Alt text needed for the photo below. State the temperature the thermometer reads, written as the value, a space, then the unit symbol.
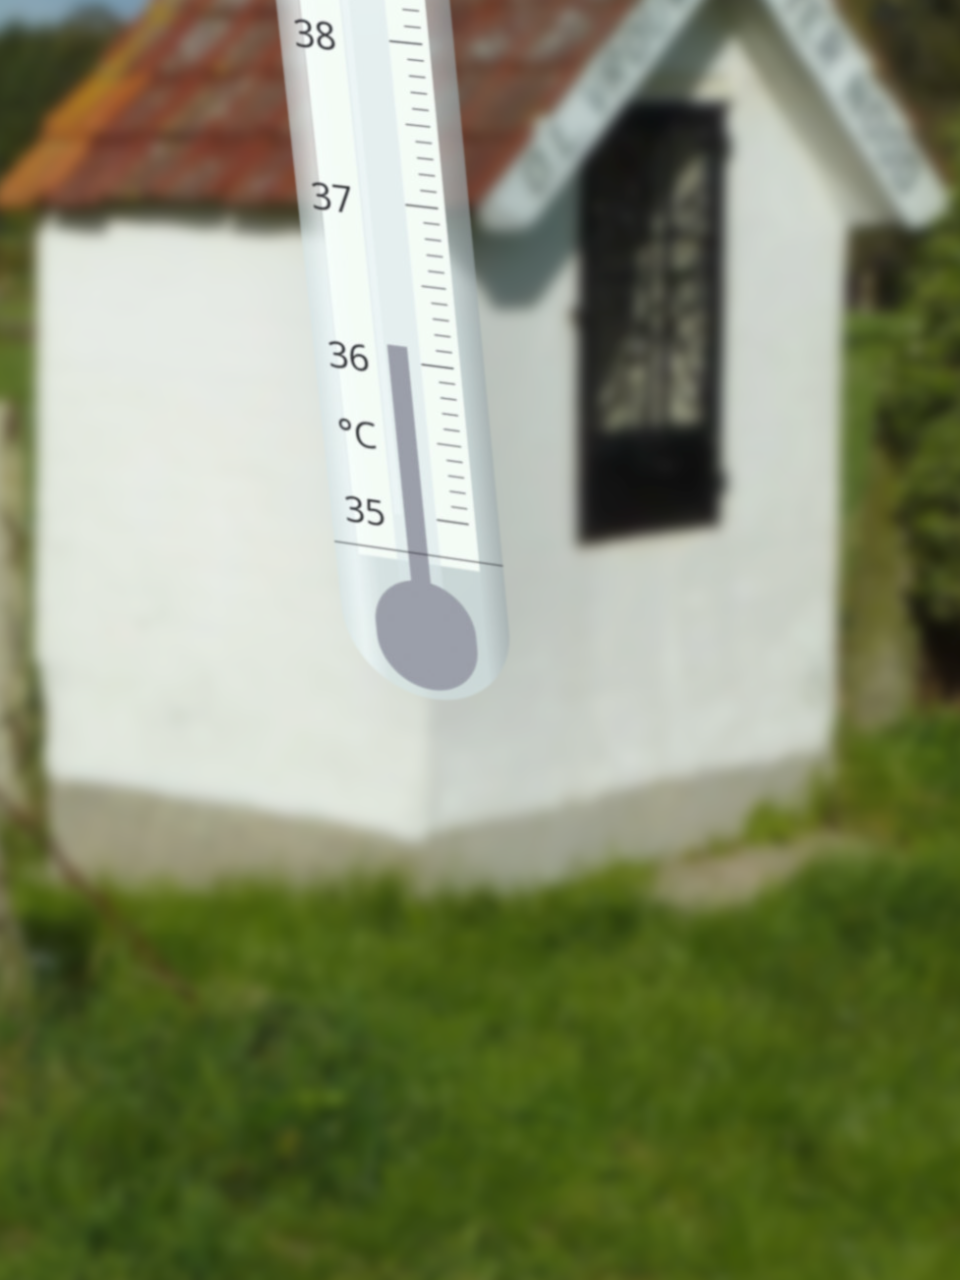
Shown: 36.1 °C
